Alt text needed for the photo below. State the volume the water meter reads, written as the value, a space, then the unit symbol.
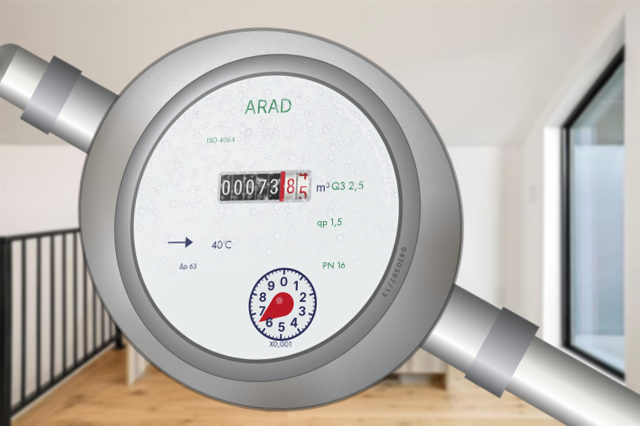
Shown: 73.846 m³
